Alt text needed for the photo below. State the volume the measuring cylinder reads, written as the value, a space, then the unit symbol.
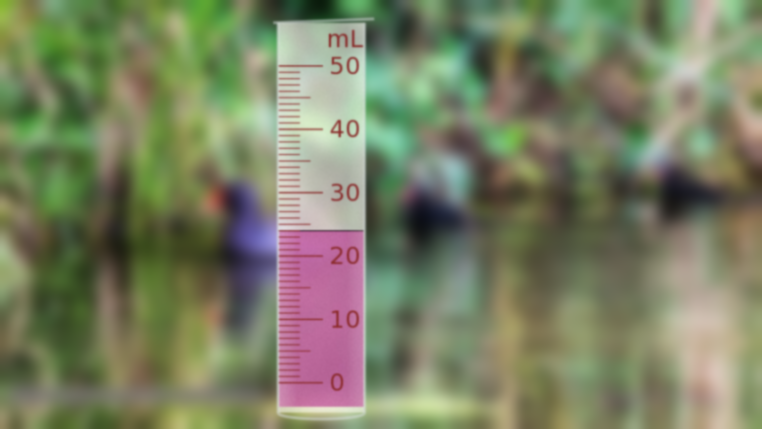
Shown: 24 mL
